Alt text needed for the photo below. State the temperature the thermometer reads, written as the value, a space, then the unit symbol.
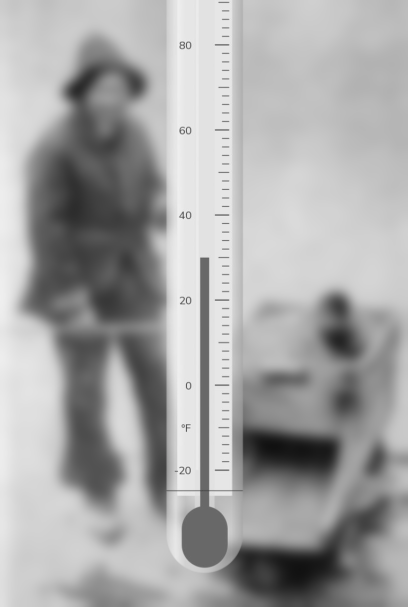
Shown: 30 °F
